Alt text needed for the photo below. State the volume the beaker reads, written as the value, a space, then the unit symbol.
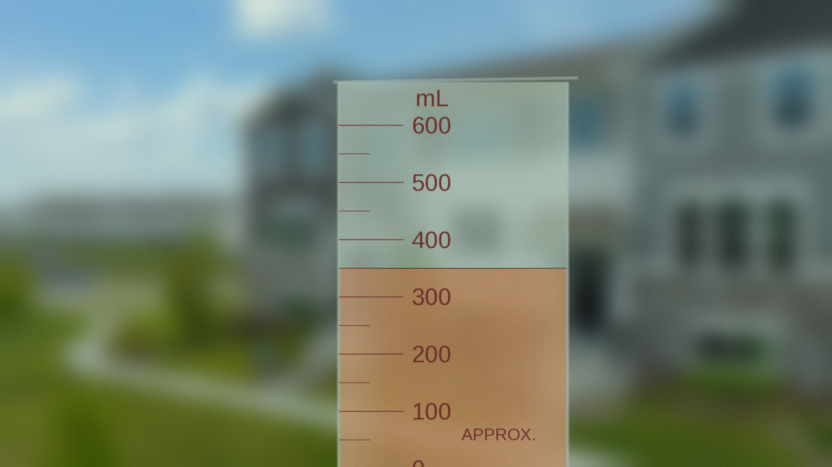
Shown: 350 mL
